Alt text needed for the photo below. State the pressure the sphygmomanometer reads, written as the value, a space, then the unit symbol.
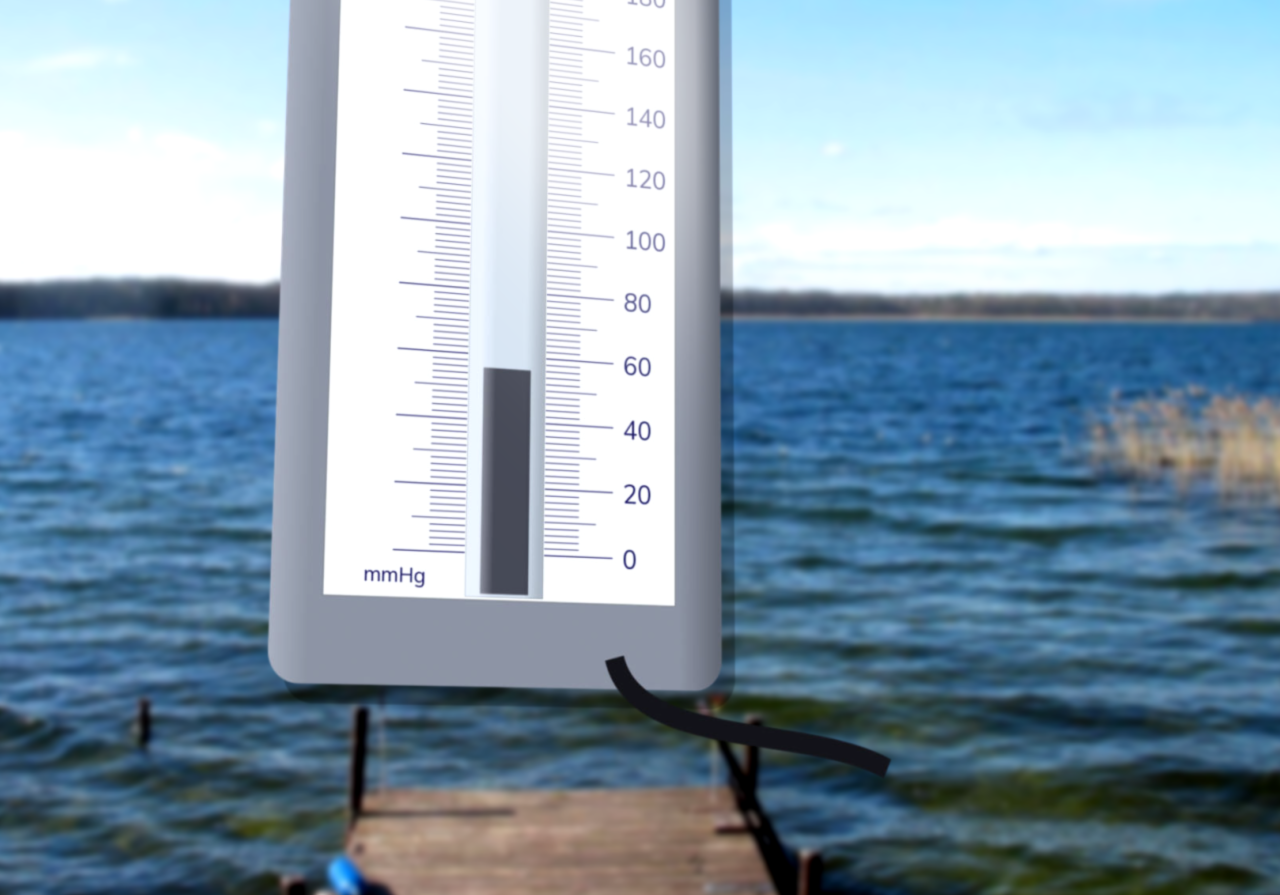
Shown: 56 mmHg
